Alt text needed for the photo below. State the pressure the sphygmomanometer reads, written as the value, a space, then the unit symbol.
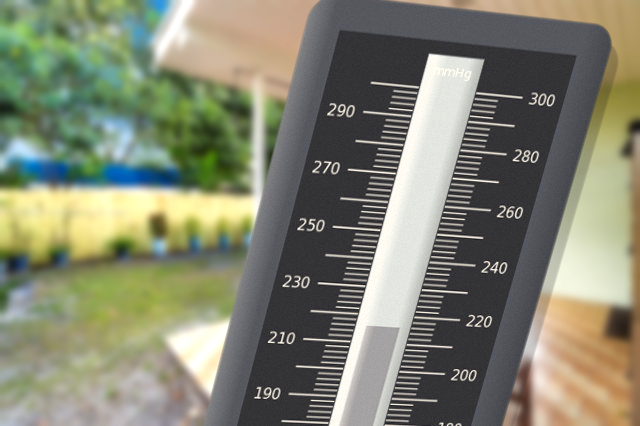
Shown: 216 mmHg
